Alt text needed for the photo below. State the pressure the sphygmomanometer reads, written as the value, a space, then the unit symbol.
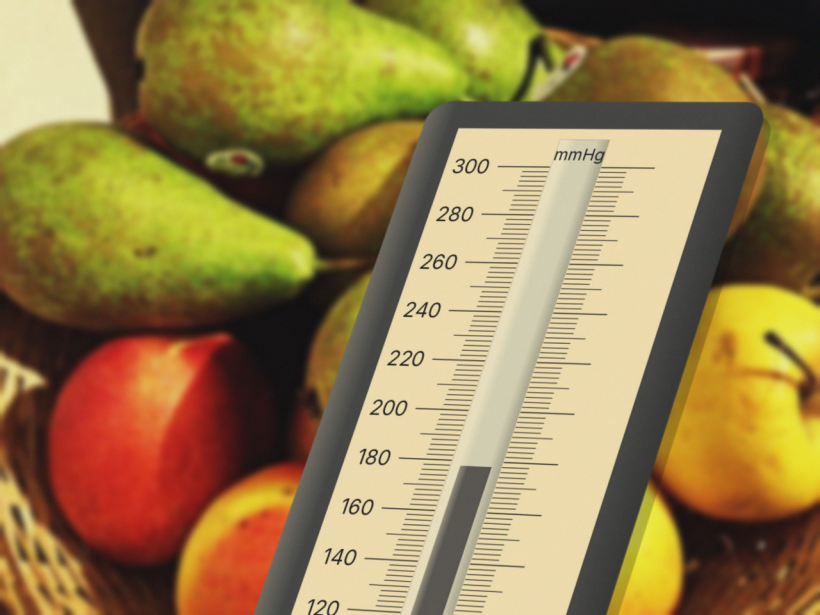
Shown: 178 mmHg
